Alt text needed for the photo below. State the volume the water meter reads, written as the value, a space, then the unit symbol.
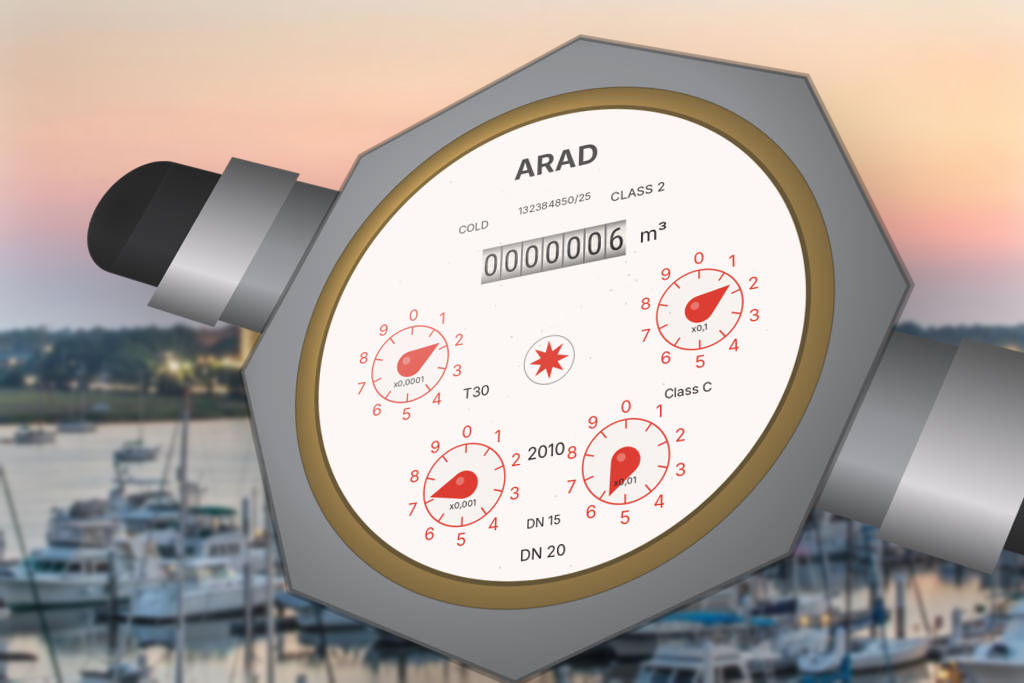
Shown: 6.1571 m³
